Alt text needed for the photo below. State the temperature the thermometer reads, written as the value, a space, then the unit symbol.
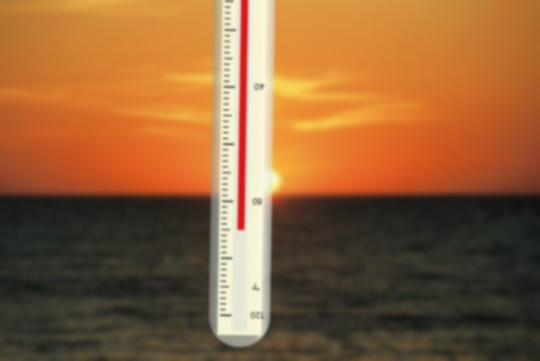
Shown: 90 °F
